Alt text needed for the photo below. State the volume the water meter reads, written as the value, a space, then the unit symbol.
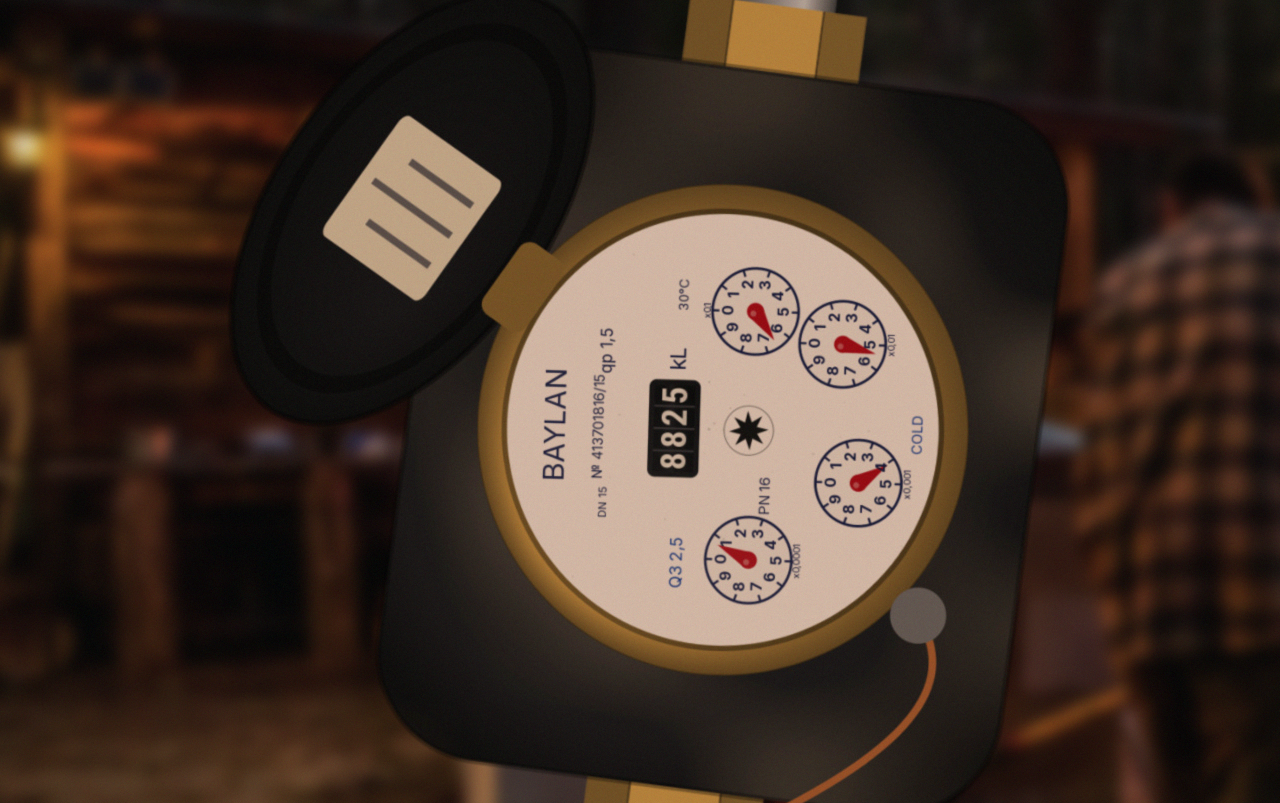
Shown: 8825.6540 kL
